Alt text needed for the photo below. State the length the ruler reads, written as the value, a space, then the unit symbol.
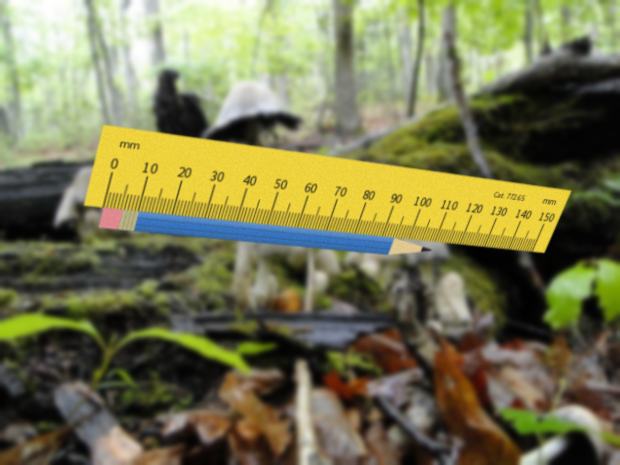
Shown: 110 mm
